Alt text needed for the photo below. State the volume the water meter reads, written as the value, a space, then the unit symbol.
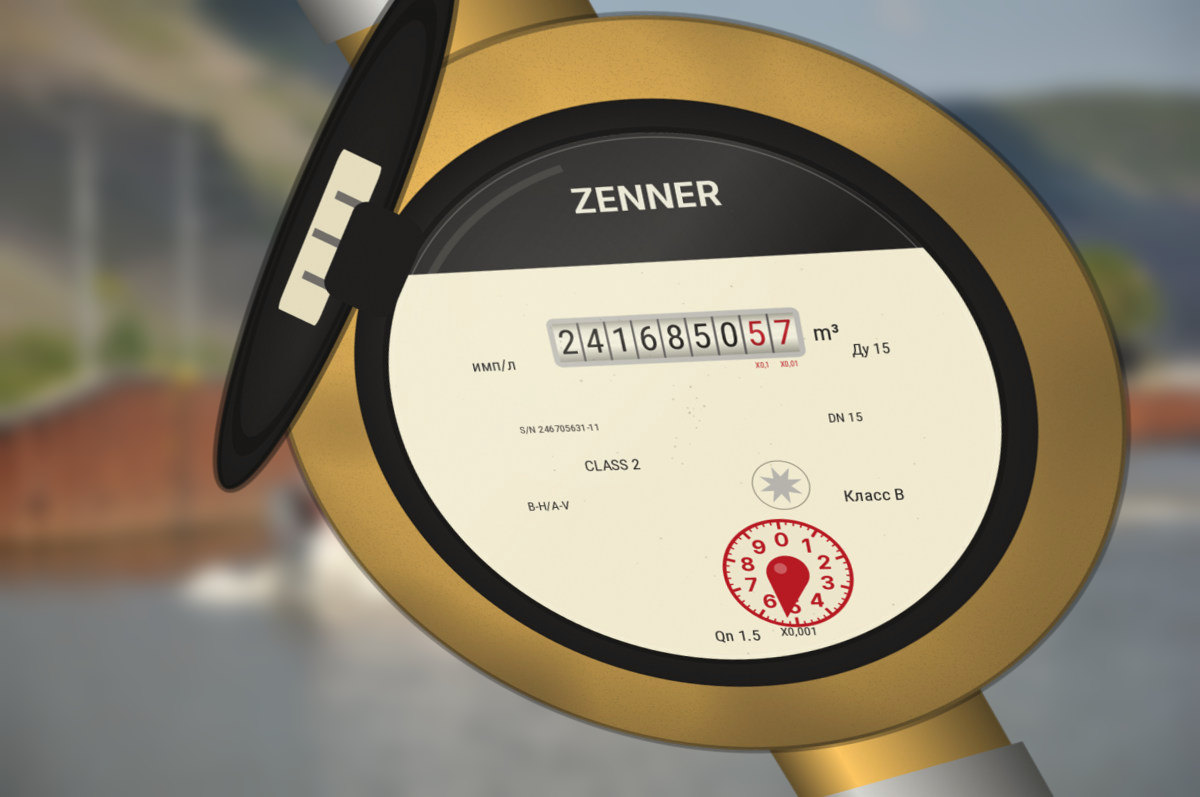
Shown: 2416850.575 m³
